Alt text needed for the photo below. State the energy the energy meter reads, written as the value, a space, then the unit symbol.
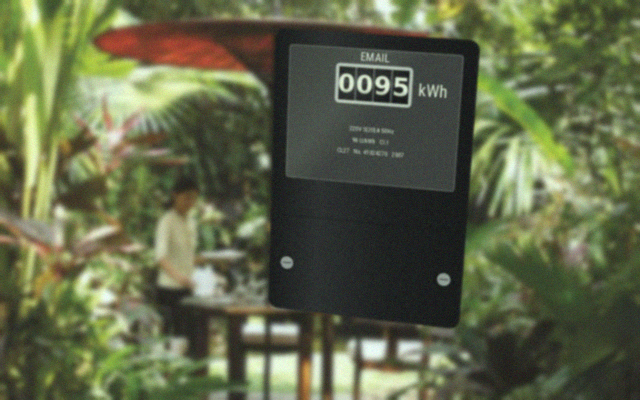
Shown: 95 kWh
